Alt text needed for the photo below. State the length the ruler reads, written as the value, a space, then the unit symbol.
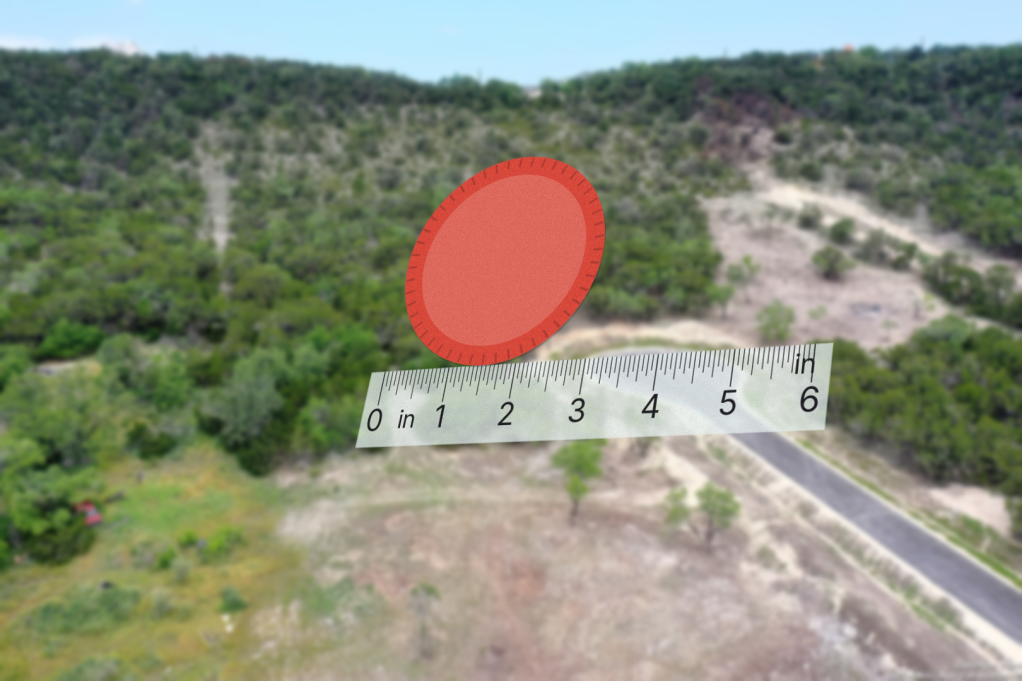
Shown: 3 in
